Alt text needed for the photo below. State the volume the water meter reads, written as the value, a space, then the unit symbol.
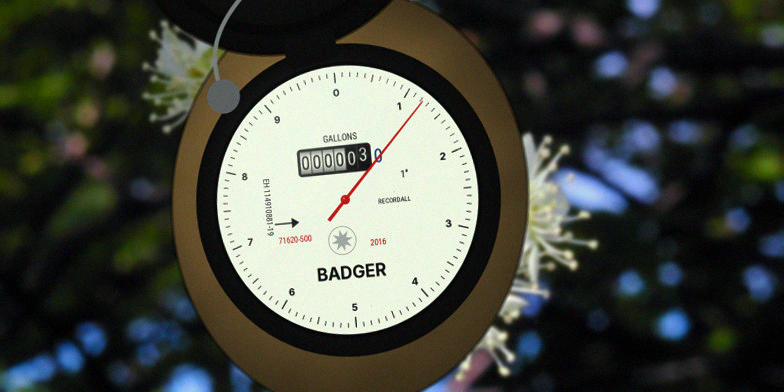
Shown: 31.2 gal
